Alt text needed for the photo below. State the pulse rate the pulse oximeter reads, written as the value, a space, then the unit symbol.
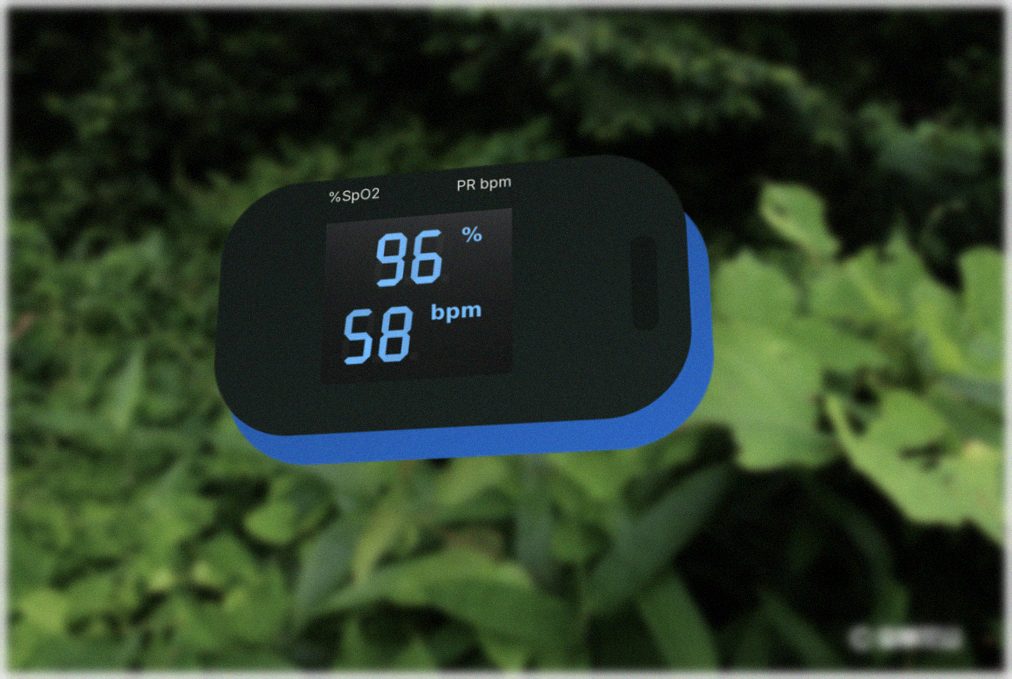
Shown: 58 bpm
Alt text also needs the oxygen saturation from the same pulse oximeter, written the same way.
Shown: 96 %
